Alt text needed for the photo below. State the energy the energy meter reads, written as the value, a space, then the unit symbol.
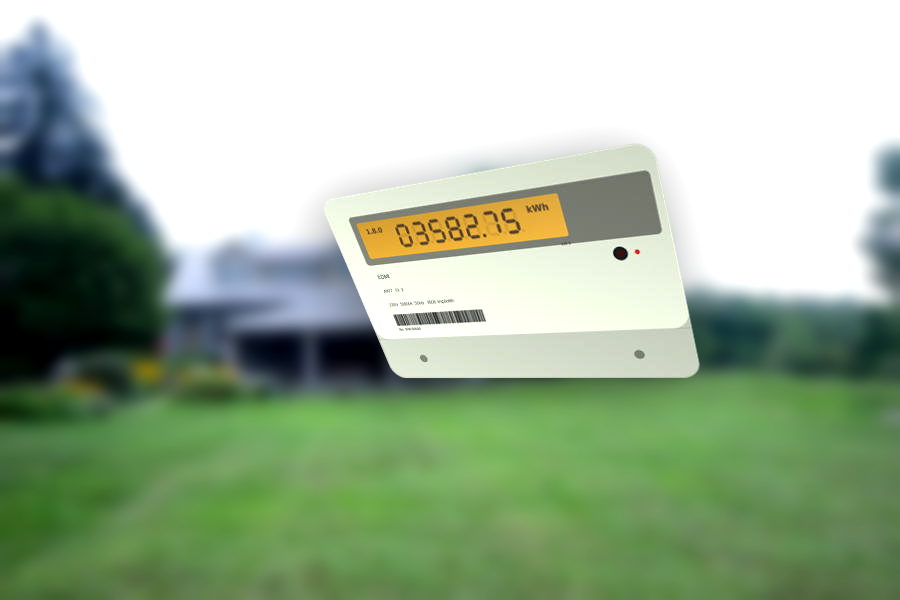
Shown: 3582.75 kWh
